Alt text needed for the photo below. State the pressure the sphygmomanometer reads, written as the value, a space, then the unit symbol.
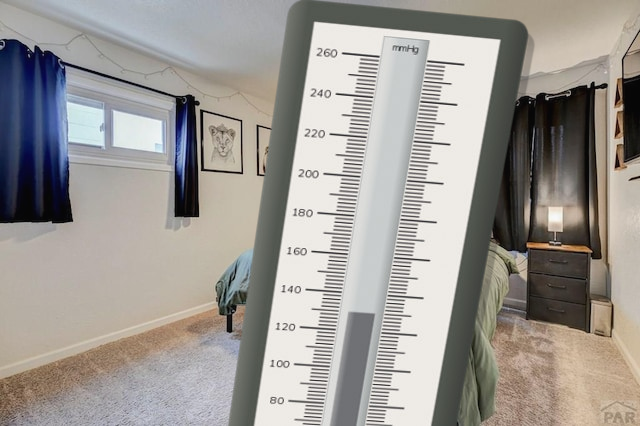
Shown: 130 mmHg
